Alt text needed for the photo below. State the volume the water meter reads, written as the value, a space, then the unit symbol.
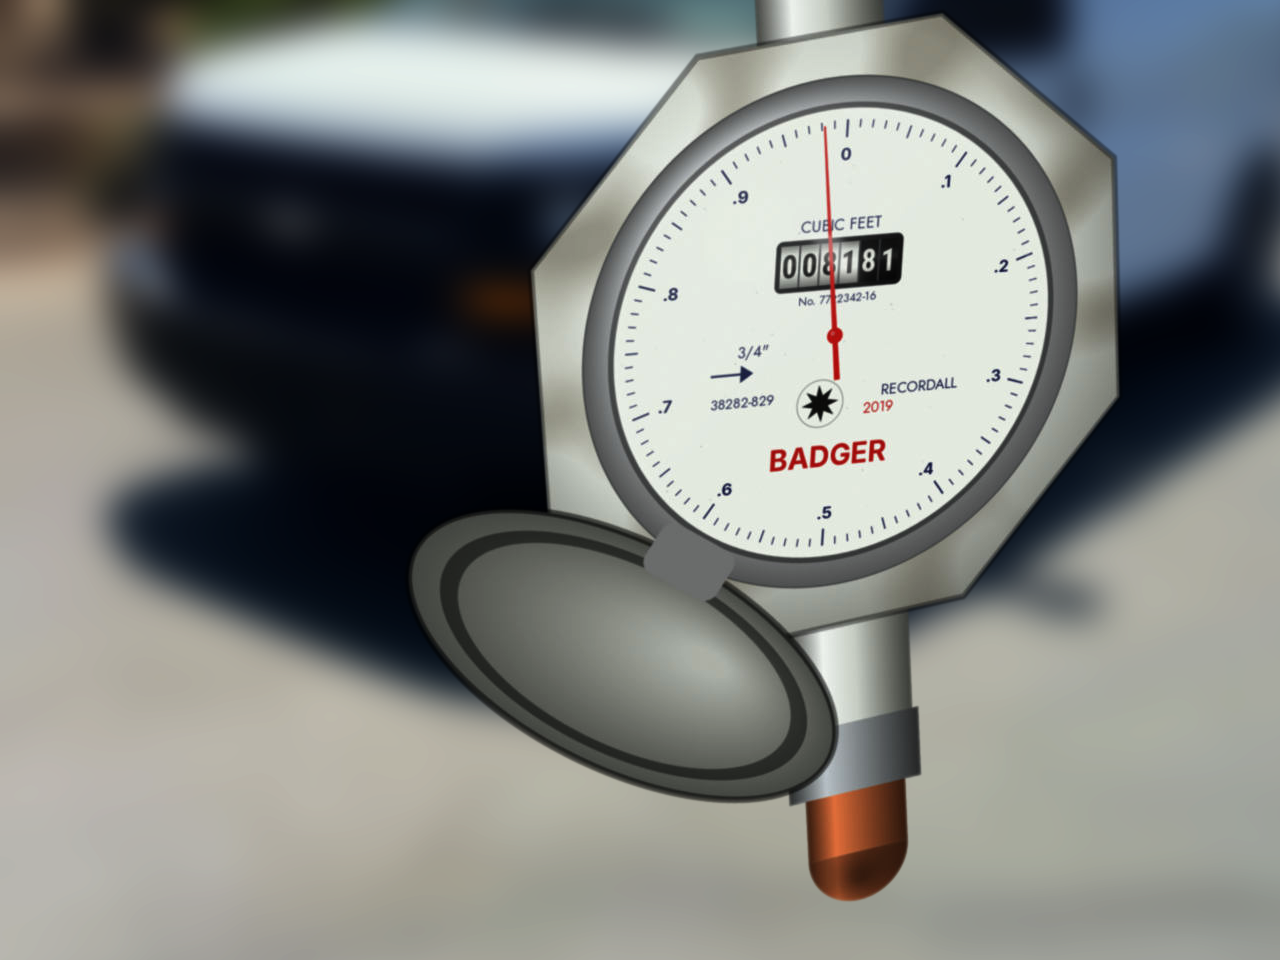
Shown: 8180.98 ft³
